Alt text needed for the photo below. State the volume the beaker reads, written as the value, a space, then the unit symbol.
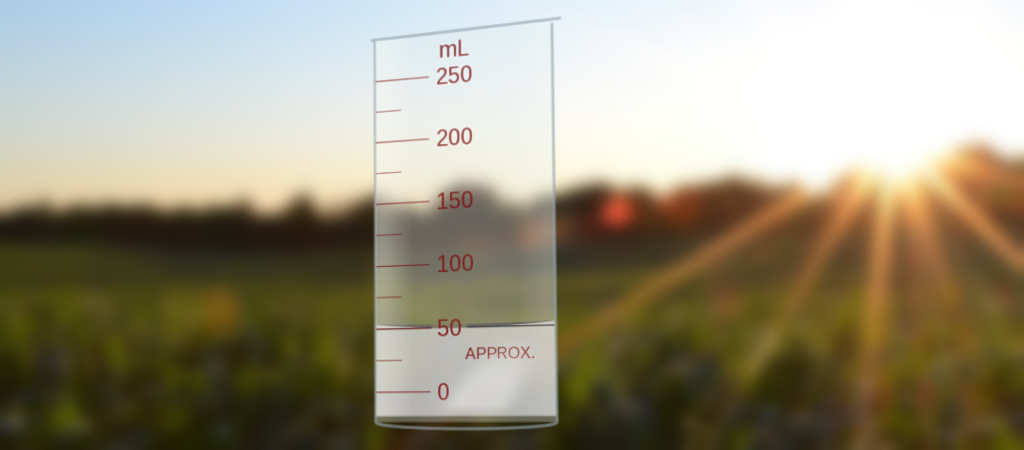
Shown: 50 mL
